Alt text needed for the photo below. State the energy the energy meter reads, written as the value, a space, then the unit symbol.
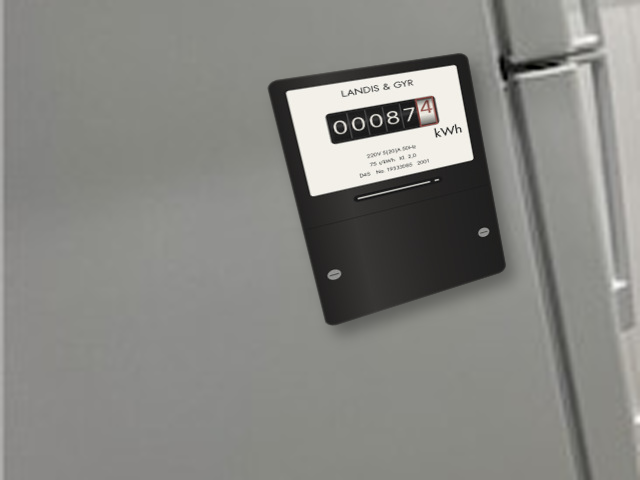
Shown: 87.4 kWh
